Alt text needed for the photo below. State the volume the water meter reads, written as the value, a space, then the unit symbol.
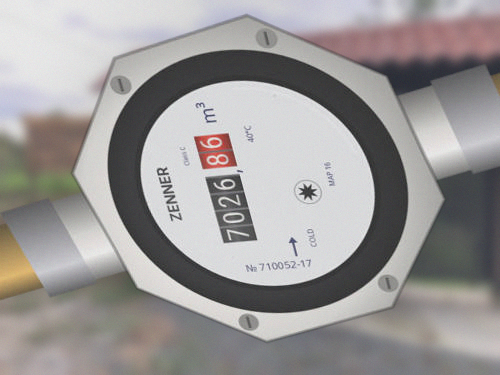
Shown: 7026.86 m³
